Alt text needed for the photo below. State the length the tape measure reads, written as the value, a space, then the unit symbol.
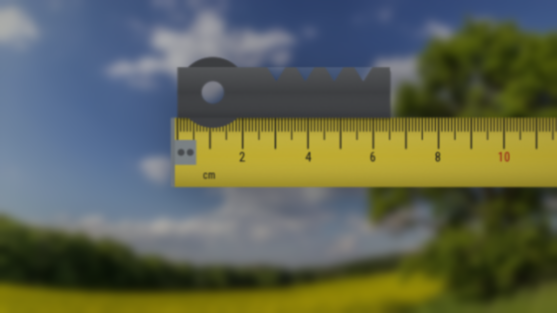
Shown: 6.5 cm
